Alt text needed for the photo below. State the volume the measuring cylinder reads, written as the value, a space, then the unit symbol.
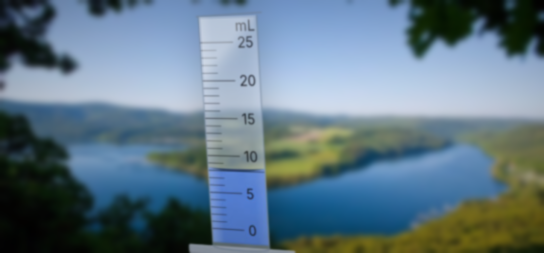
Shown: 8 mL
